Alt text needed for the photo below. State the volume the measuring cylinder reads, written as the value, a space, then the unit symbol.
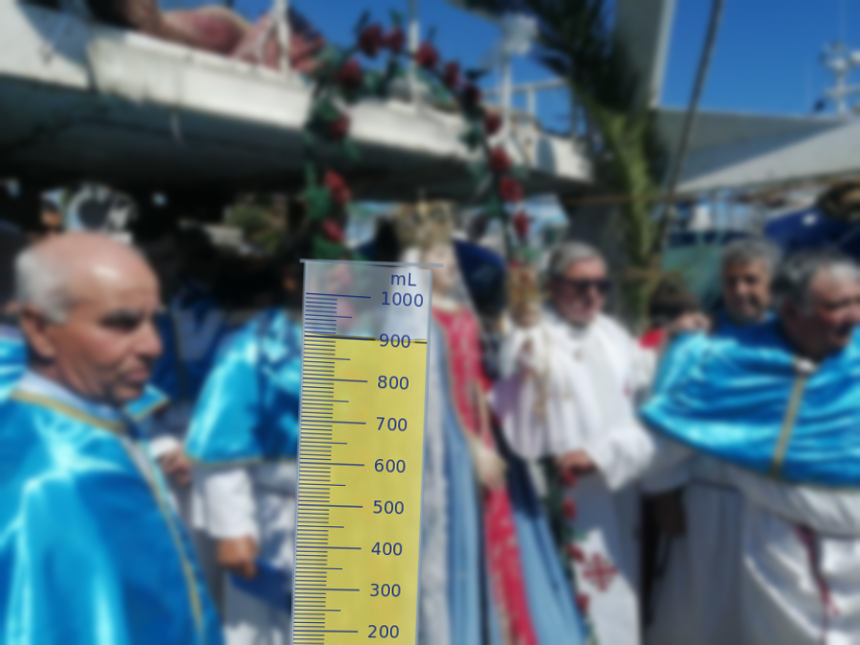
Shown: 900 mL
